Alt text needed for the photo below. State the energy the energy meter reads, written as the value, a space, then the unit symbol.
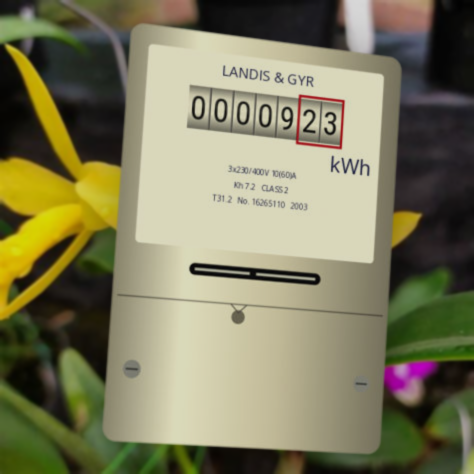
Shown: 9.23 kWh
